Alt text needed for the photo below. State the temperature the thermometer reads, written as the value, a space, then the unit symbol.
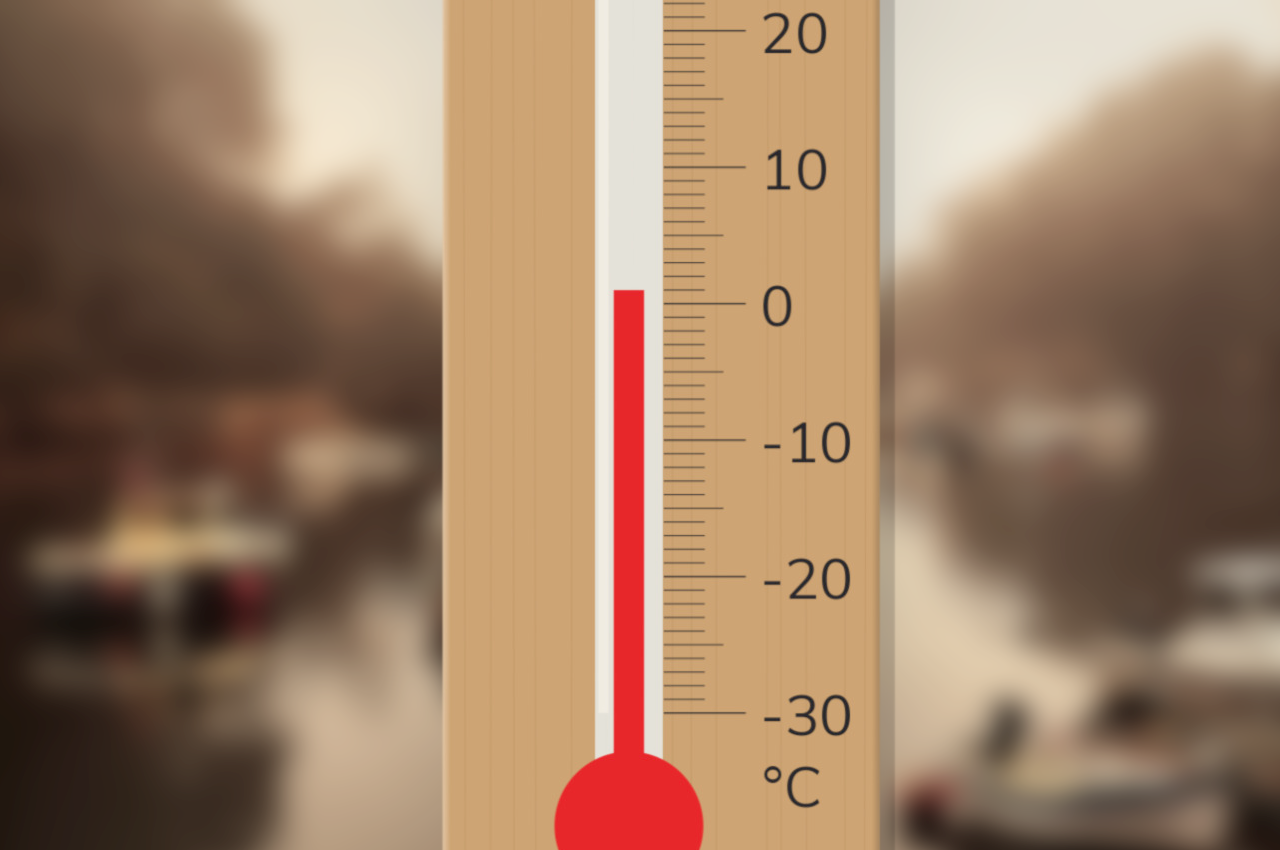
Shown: 1 °C
